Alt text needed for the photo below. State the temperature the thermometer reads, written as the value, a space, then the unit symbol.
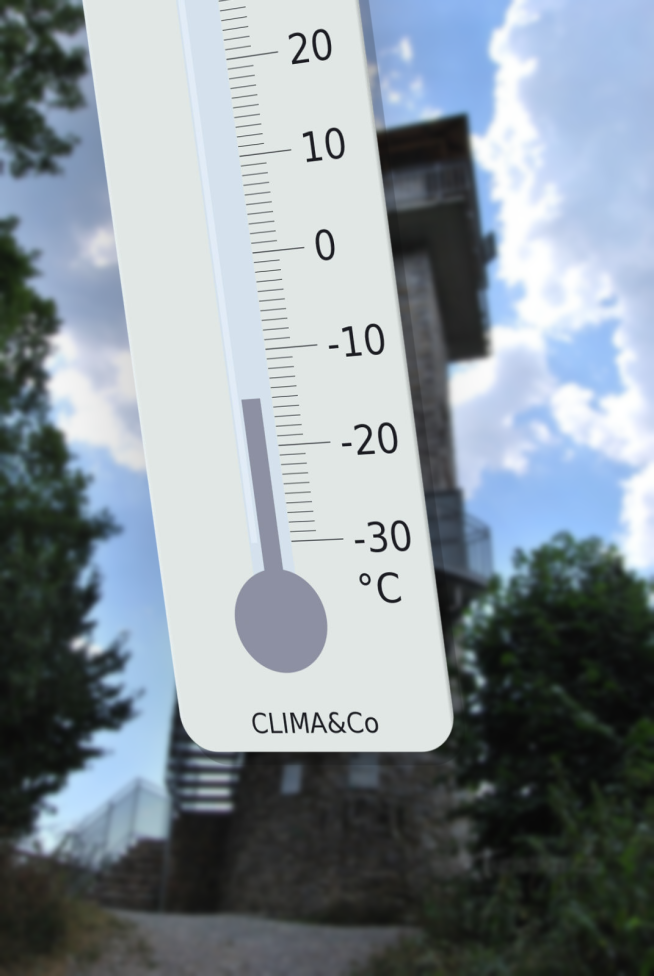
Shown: -15 °C
